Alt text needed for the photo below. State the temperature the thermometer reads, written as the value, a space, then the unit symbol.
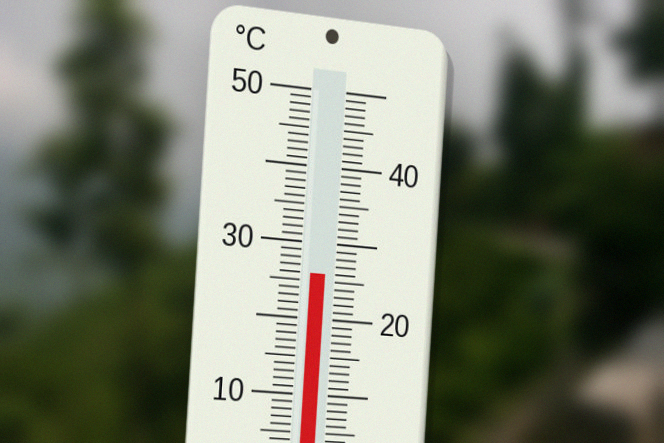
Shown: 26 °C
